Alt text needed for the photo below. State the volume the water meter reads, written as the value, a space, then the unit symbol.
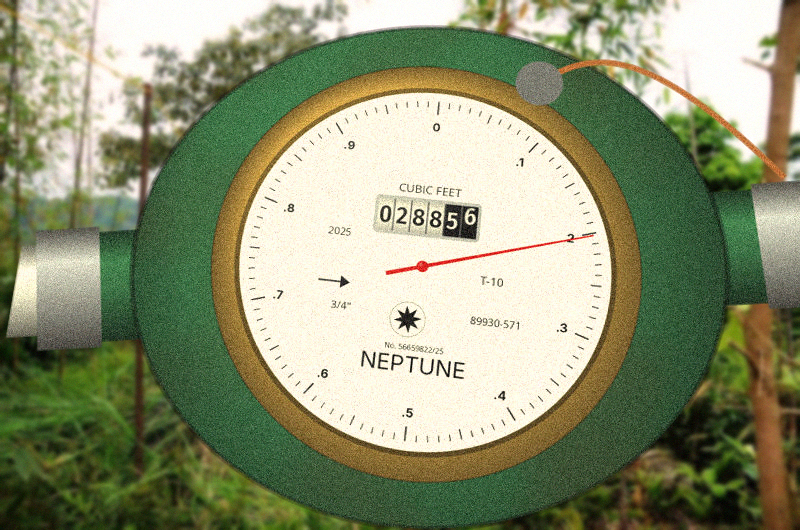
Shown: 28856.20 ft³
